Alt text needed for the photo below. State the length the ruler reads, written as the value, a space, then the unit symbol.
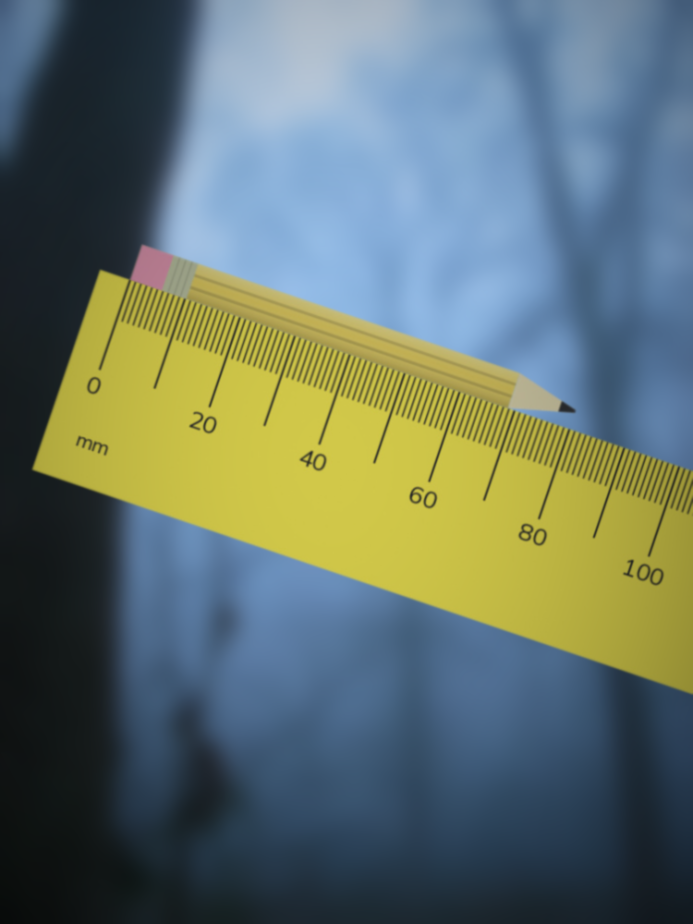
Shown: 80 mm
